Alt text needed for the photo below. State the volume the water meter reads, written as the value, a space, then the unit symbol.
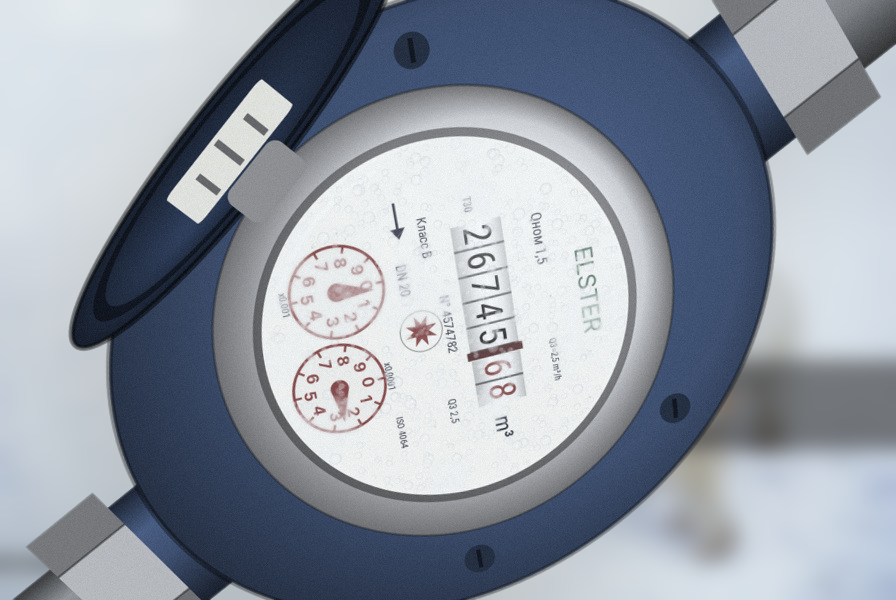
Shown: 26745.6802 m³
